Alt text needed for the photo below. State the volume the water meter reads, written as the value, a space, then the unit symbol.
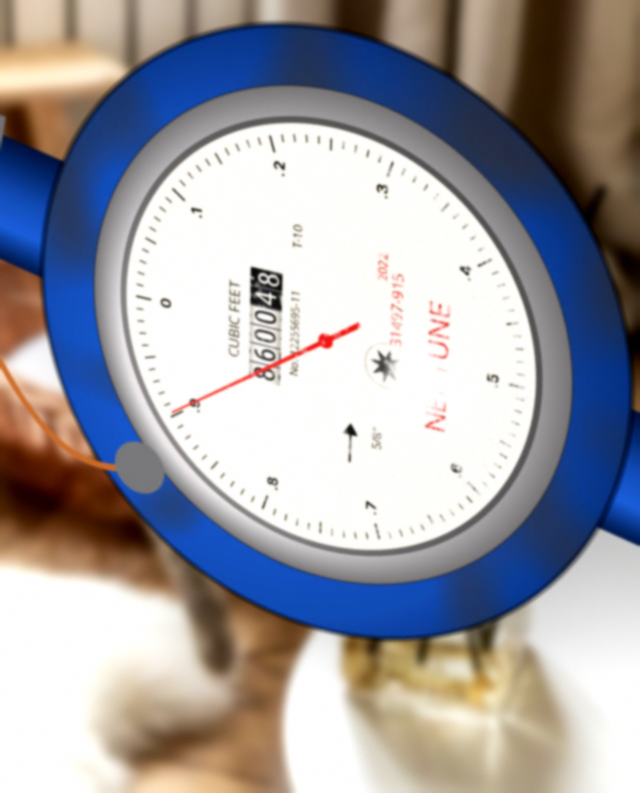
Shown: 860047.90 ft³
